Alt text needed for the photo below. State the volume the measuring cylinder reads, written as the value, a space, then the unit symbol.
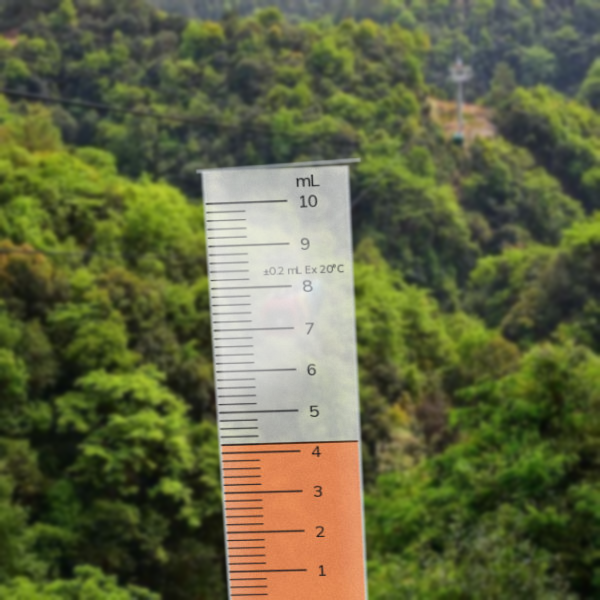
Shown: 4.2 mL
